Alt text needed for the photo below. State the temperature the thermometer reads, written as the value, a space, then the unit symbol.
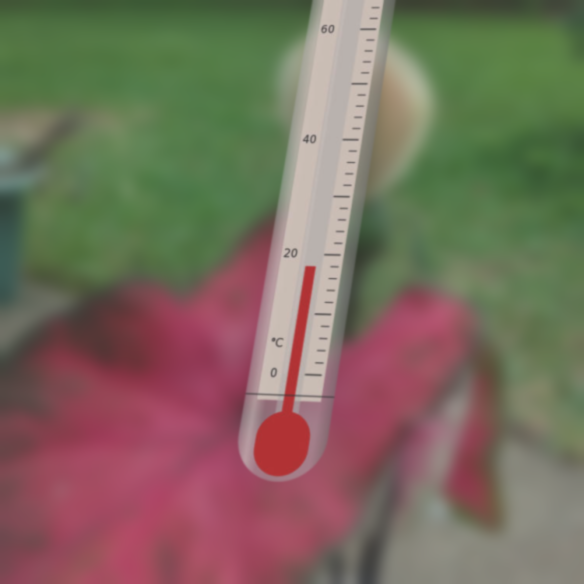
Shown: 18 °C
